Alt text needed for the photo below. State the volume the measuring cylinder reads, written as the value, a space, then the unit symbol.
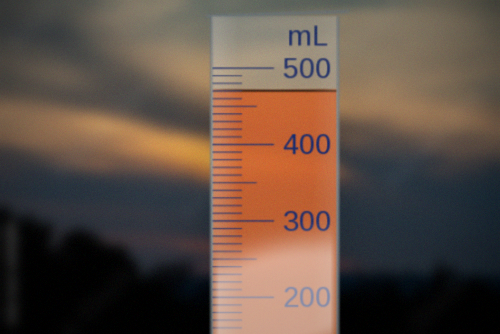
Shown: 470 mL
